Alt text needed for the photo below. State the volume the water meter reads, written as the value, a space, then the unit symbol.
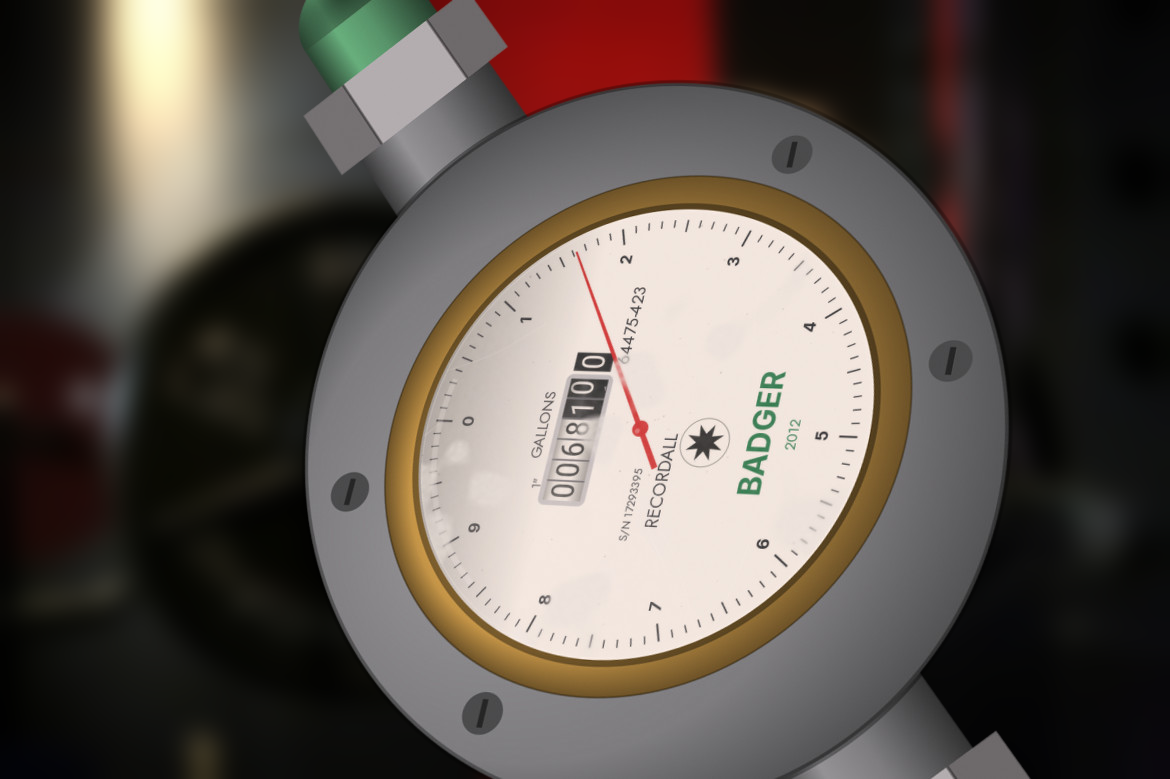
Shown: 68101.6 gal
